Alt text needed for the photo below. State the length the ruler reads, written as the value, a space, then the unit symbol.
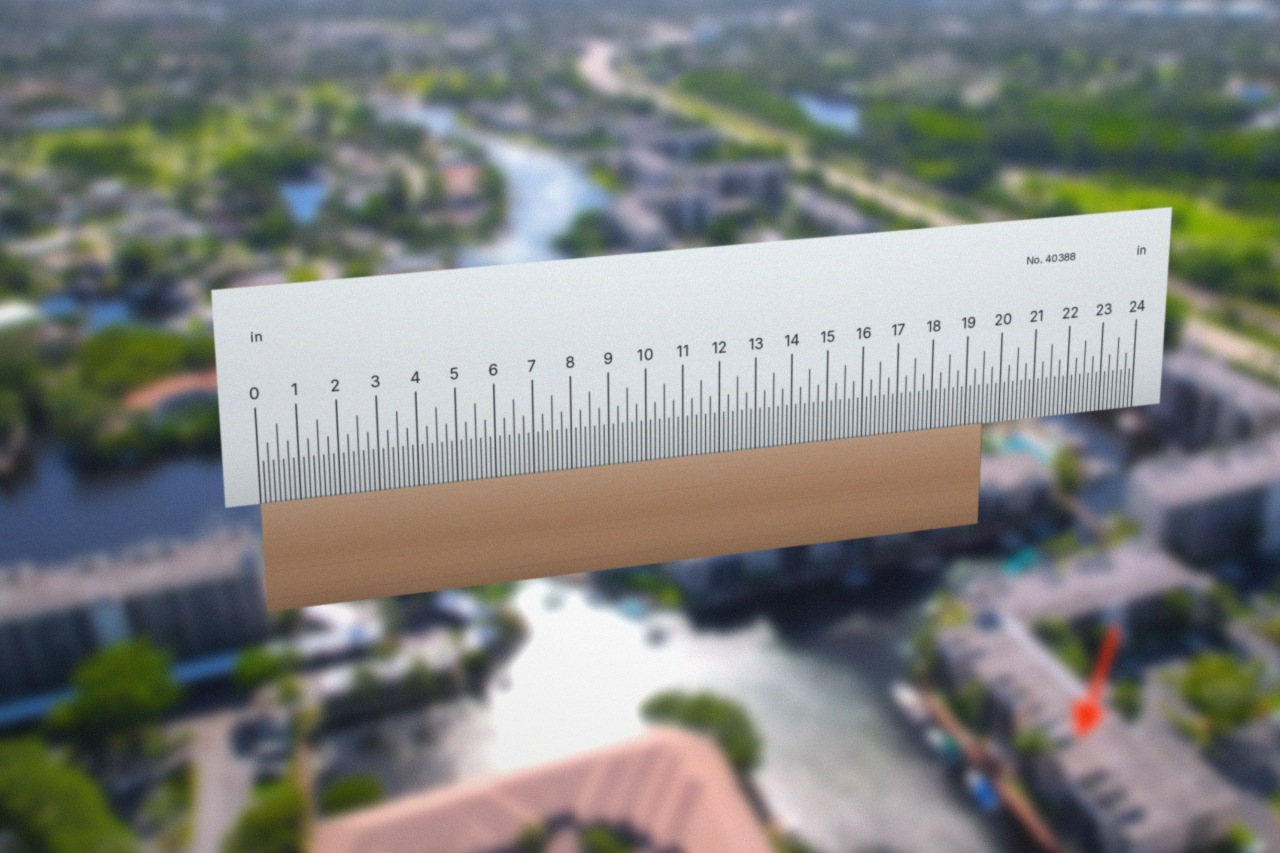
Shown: 19.5 in
